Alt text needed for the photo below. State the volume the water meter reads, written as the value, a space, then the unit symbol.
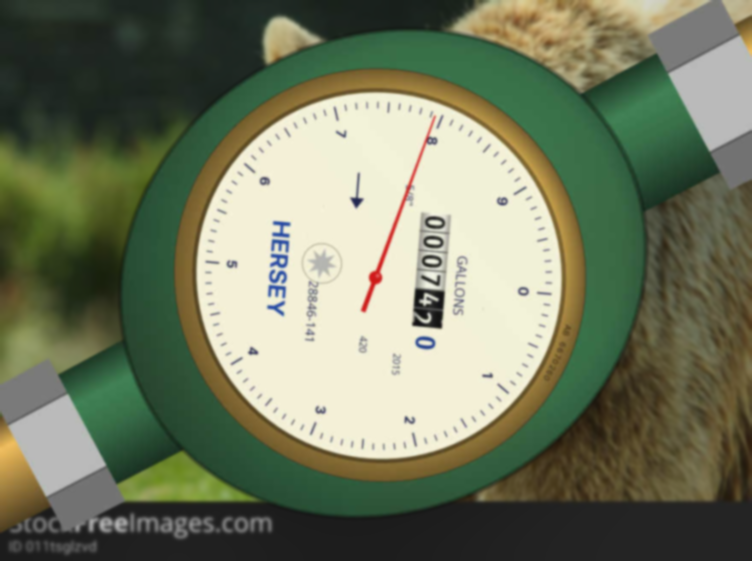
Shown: 7417.9 gal
